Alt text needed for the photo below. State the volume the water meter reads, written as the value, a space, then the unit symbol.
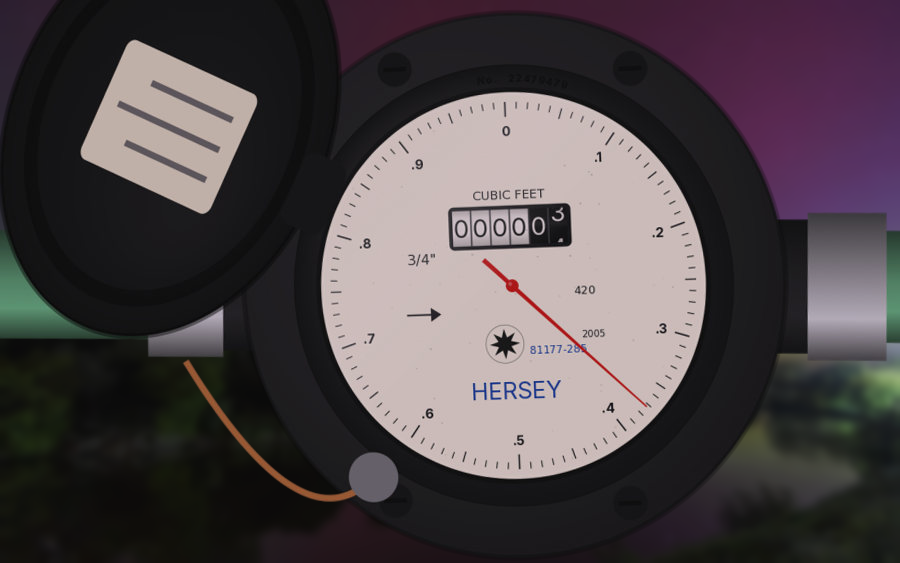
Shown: 3.37 ft³
